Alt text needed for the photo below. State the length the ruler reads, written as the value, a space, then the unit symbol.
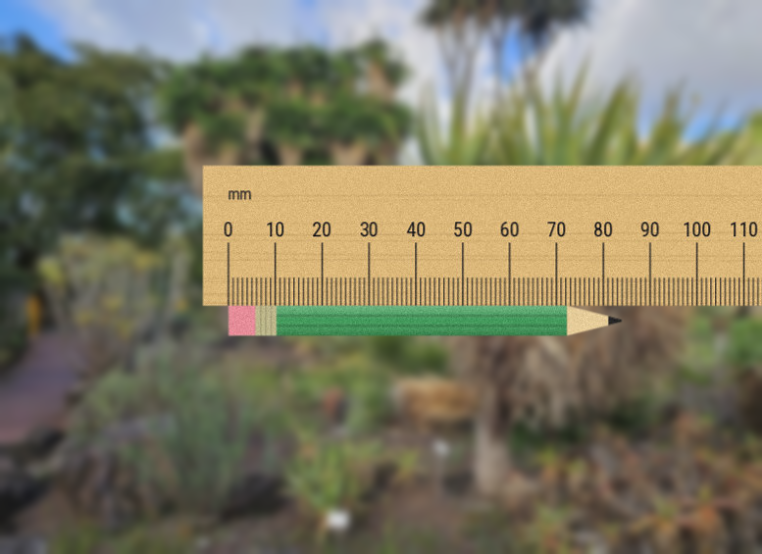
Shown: 84 mm
